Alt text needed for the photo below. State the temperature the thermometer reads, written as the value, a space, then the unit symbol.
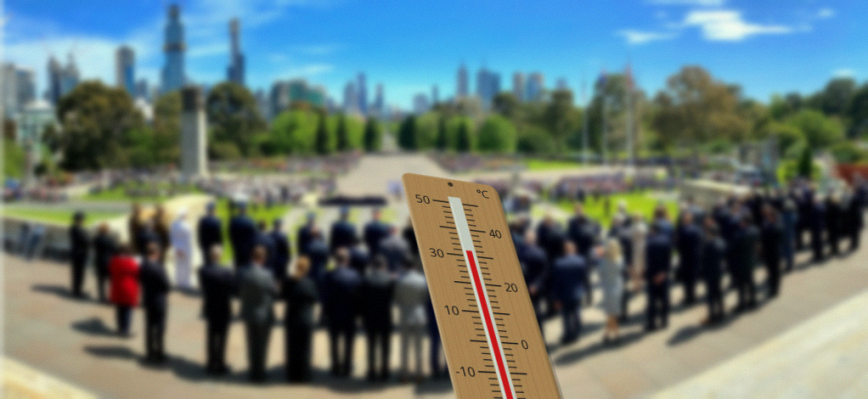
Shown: 32 °C
